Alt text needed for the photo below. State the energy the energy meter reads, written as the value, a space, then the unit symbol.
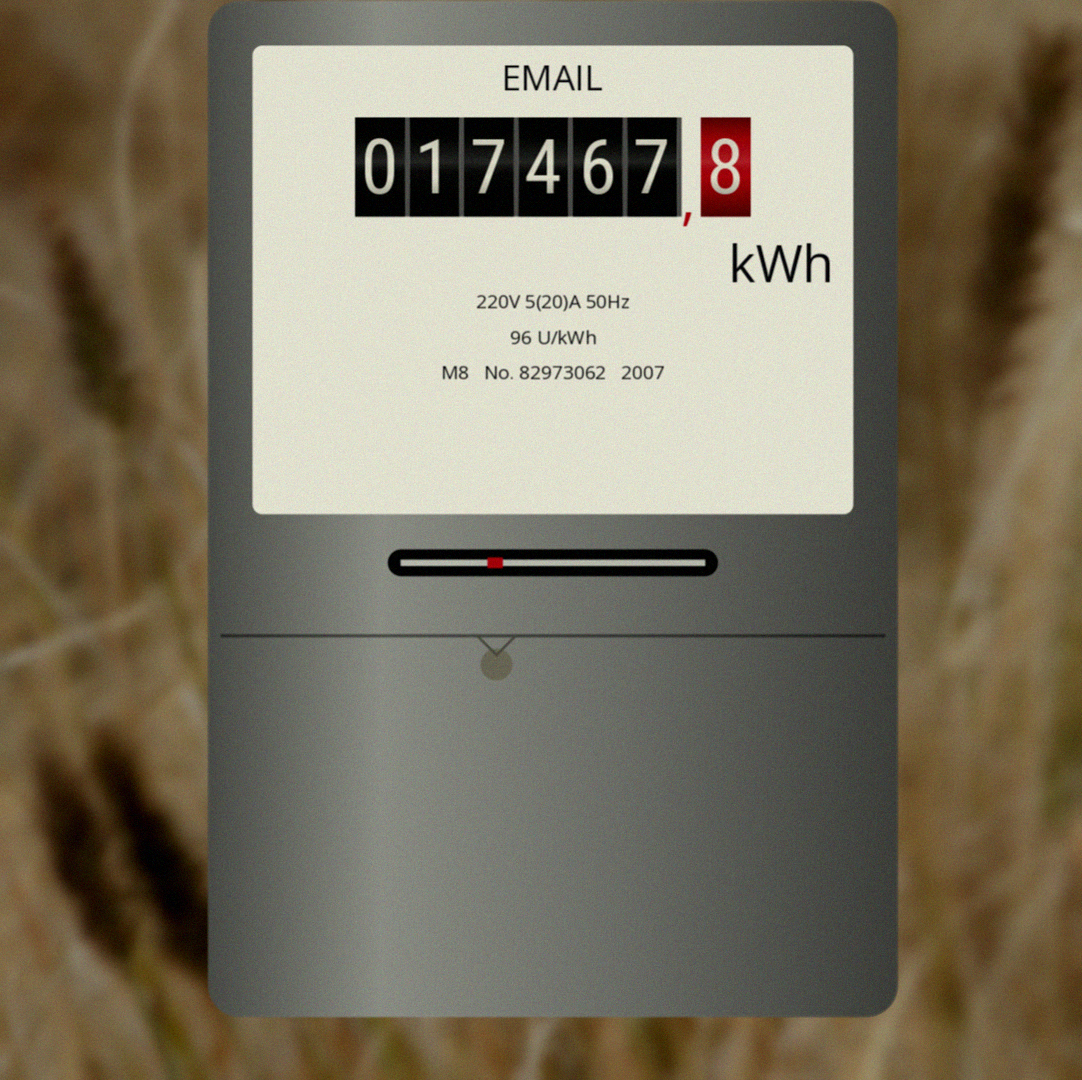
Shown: 17467.8 kWh
